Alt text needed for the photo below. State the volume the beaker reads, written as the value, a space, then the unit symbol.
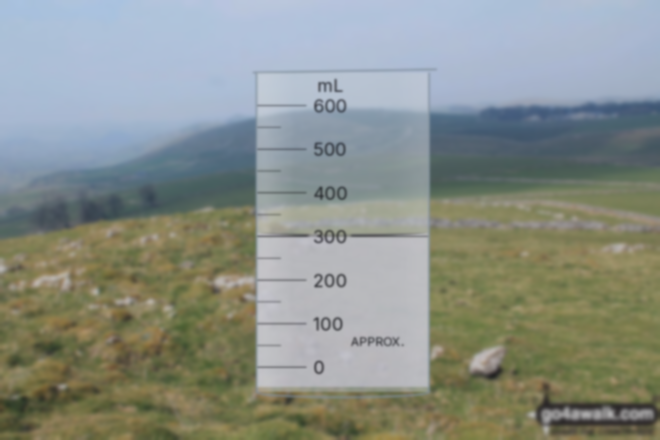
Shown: 300 mL
